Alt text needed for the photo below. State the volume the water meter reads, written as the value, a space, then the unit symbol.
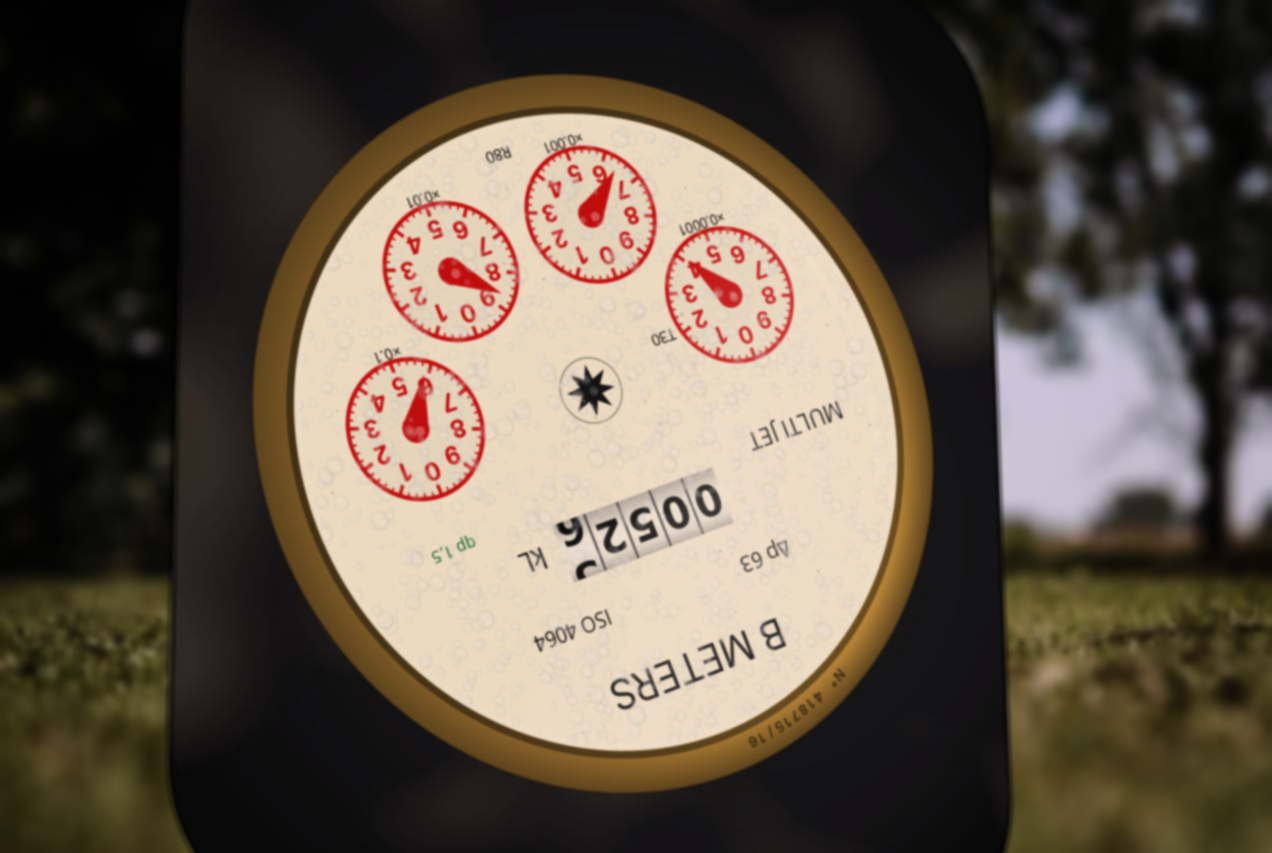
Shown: 525.5864 kL
